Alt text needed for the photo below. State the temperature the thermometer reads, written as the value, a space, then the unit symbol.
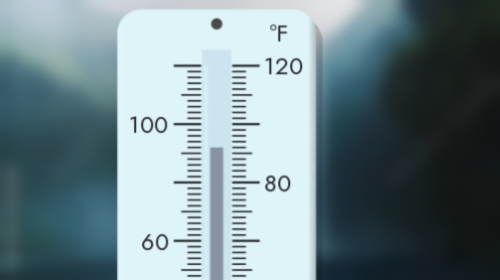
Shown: 92 °F
